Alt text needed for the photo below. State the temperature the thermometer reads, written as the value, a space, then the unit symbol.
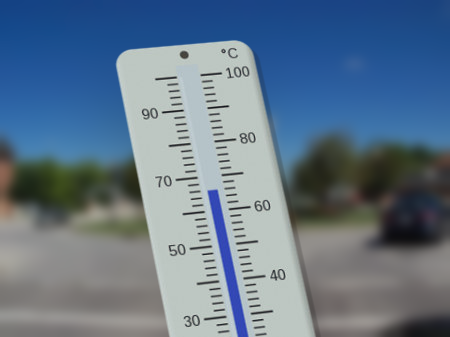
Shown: 66 °C
